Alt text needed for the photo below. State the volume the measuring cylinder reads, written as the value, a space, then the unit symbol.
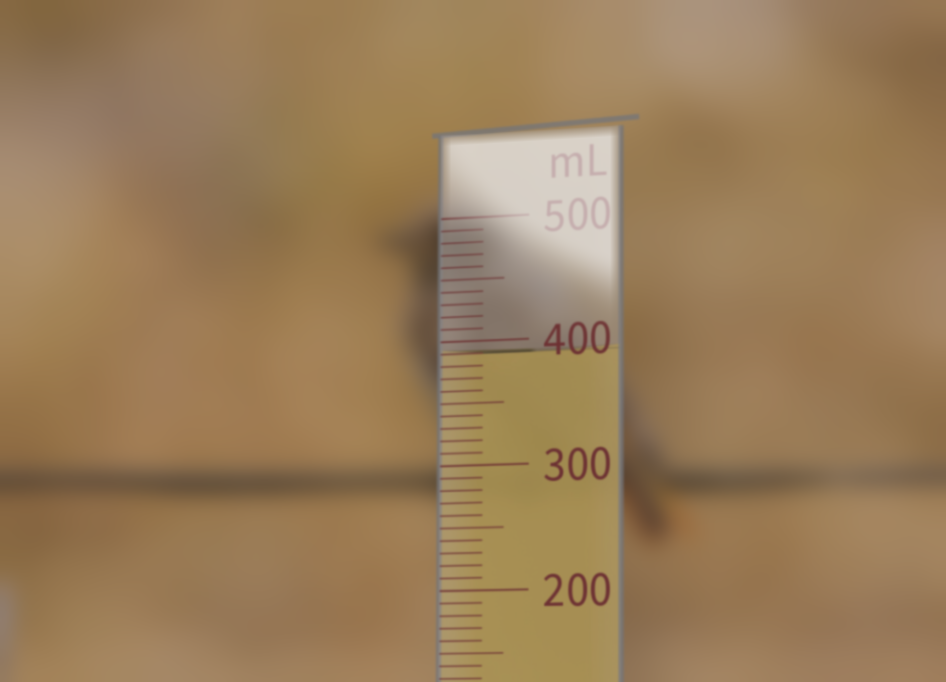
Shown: 390 mL
